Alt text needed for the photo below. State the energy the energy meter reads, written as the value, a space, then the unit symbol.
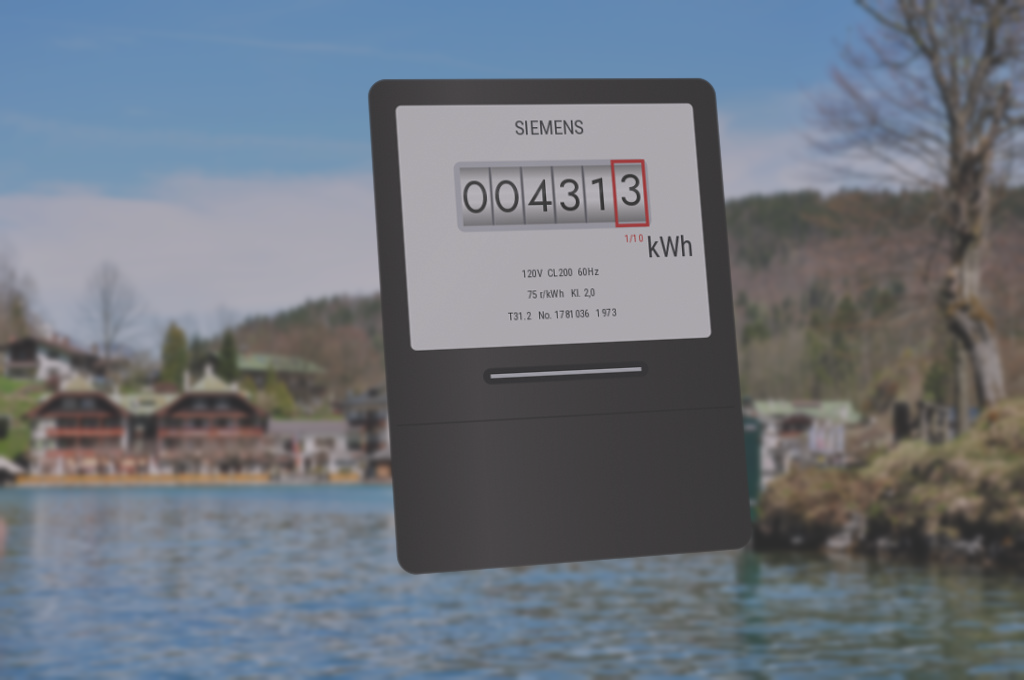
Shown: 431.3 kWh
